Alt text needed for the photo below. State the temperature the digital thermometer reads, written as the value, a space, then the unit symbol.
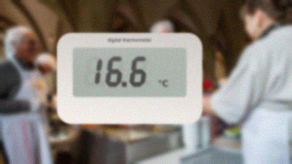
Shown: 16.6 °C
